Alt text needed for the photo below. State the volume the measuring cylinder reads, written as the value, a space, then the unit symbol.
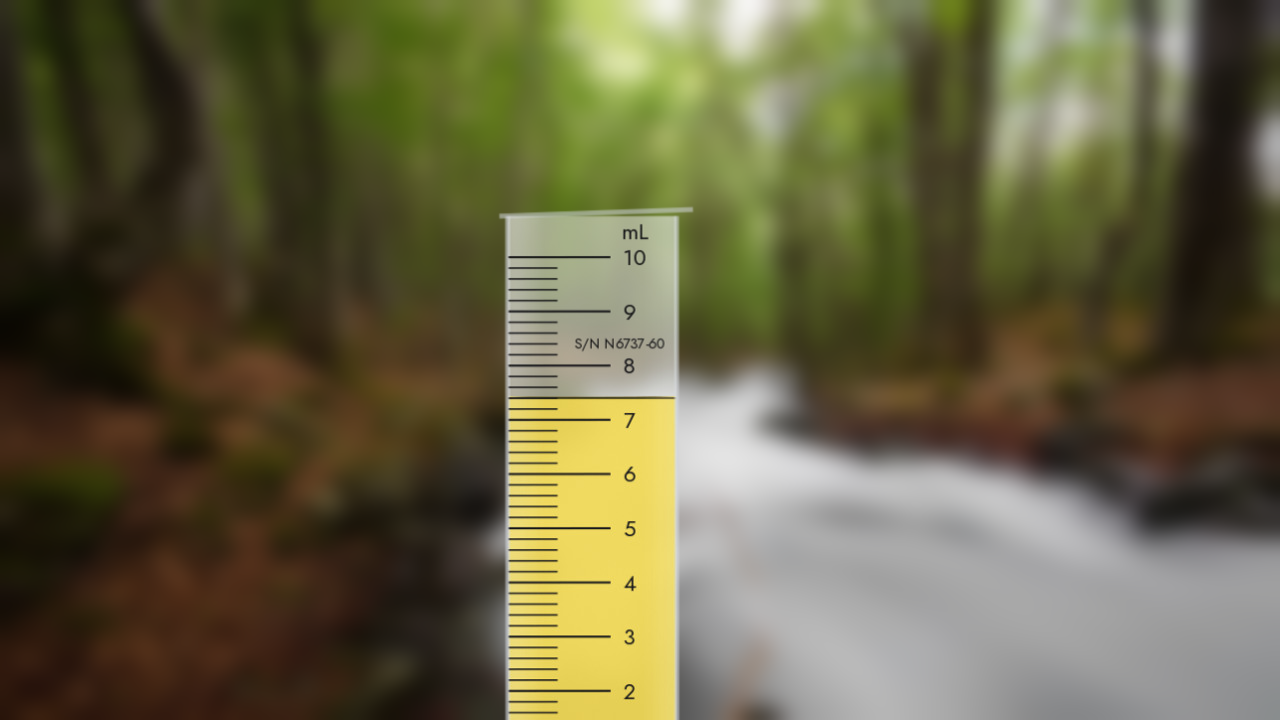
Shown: 7.4 mL
